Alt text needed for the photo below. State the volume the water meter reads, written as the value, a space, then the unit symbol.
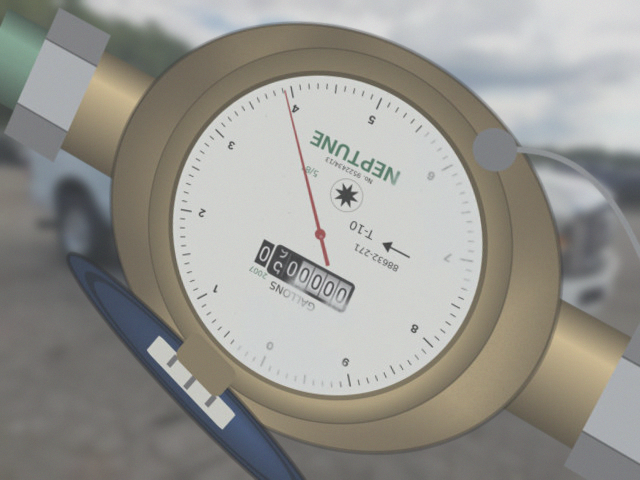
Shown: 53.9 gal
